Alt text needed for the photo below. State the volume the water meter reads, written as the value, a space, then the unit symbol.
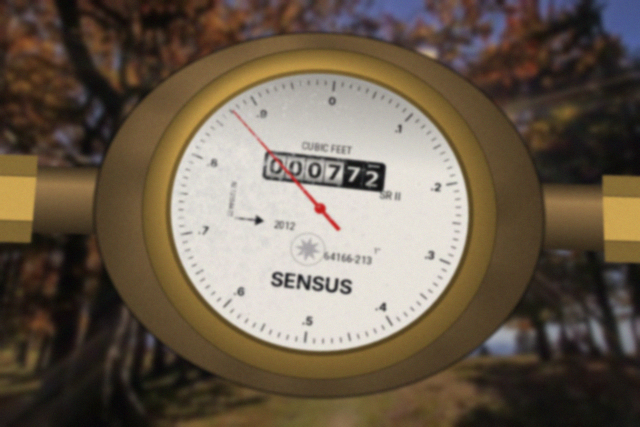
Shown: 771.87 ft³
